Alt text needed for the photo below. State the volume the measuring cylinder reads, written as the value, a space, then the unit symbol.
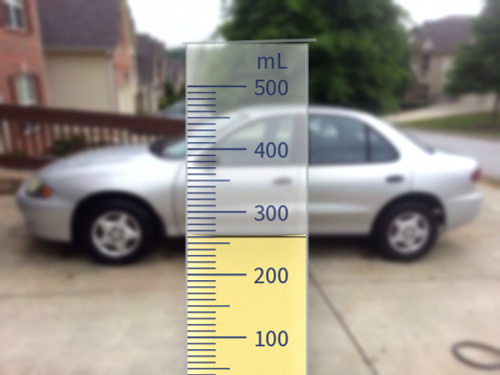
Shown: 260 mL
